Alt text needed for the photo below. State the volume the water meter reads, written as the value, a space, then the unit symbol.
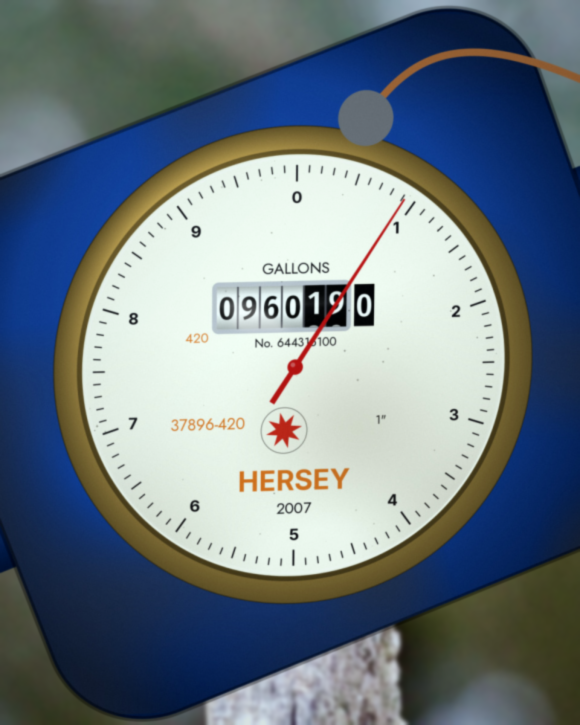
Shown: 960190.9 gal
